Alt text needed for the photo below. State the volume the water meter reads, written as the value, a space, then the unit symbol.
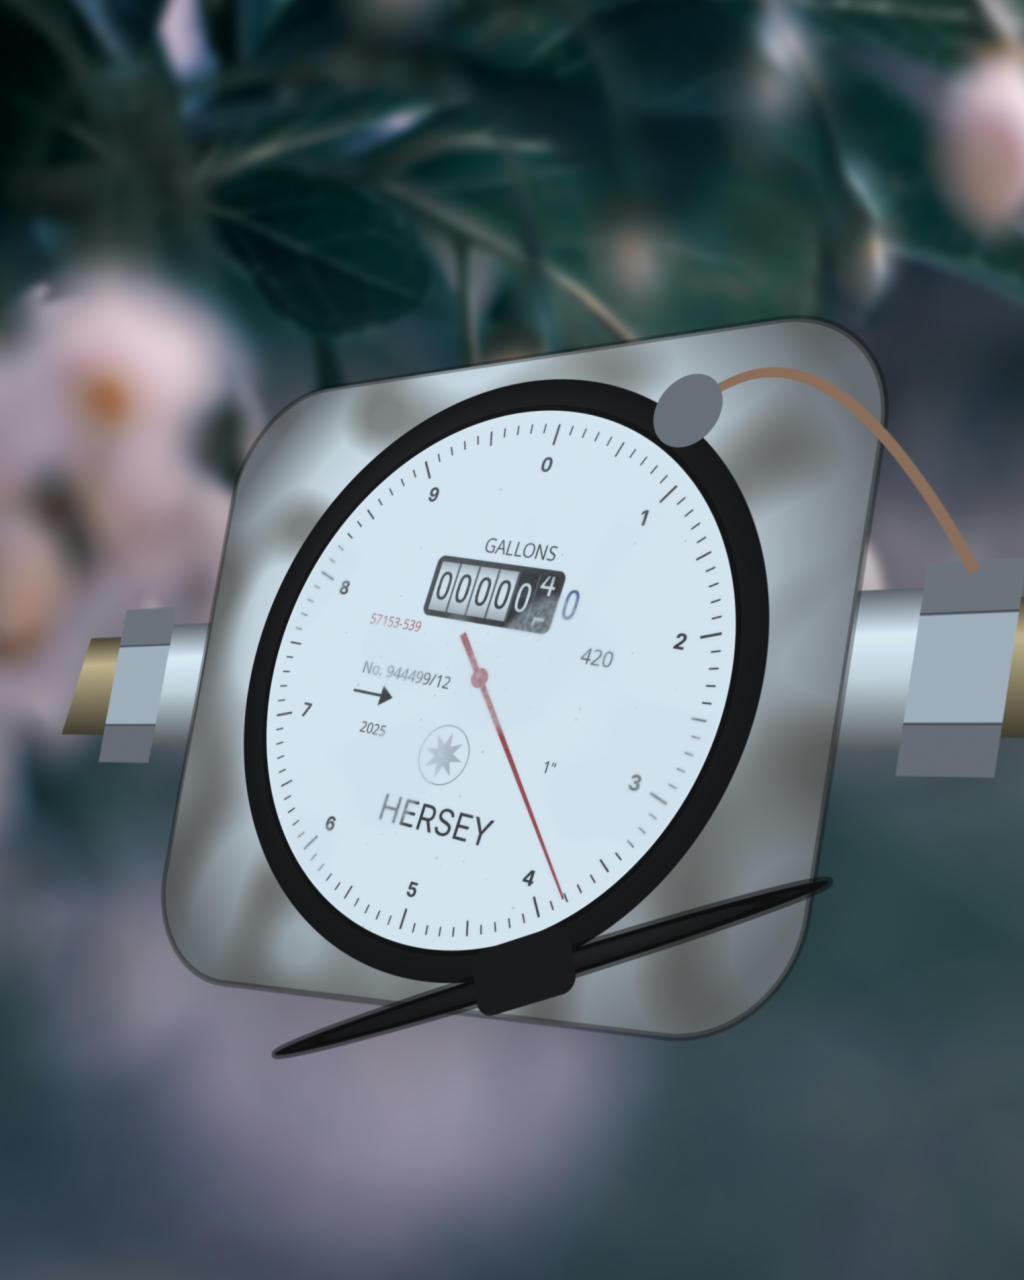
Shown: 43.8 gal
